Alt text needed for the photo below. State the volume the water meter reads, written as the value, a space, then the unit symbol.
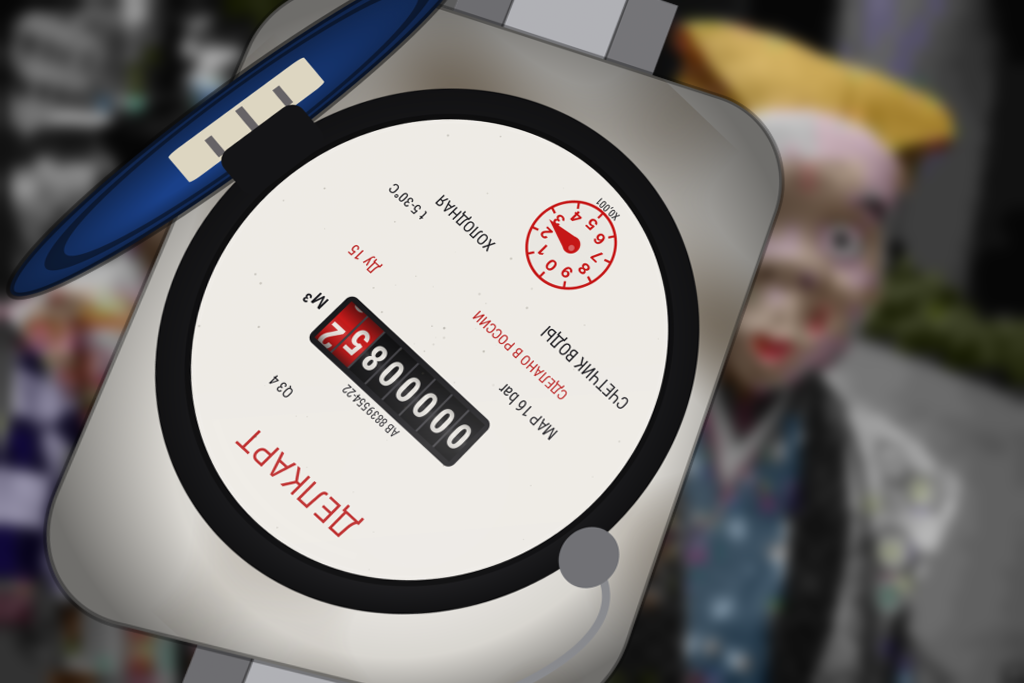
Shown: 8.522 m³
